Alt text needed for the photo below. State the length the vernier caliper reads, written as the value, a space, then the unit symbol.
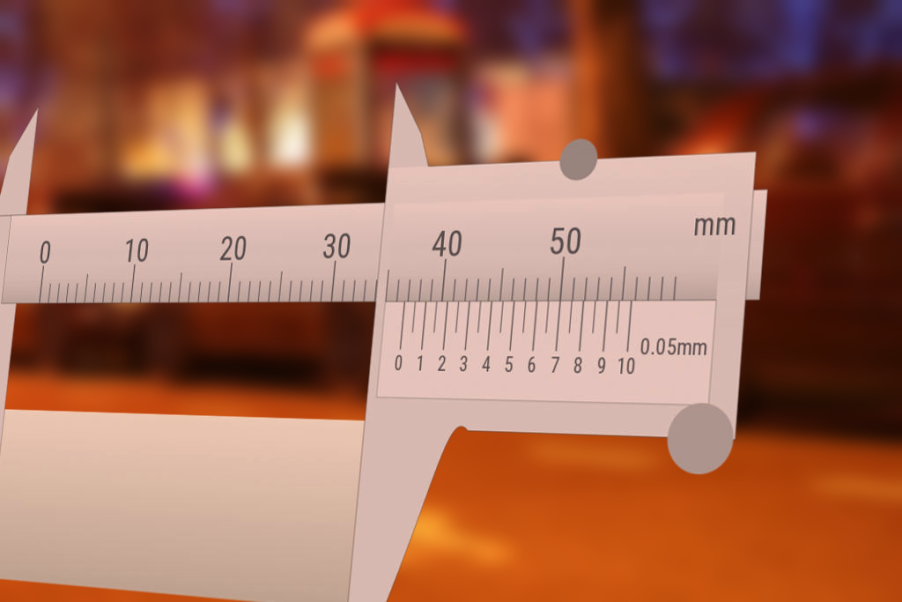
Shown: 36.7 mm
